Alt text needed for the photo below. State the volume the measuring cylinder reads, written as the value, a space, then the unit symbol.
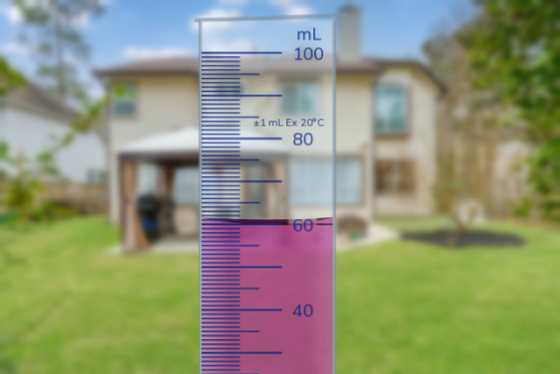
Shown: 60 mL
